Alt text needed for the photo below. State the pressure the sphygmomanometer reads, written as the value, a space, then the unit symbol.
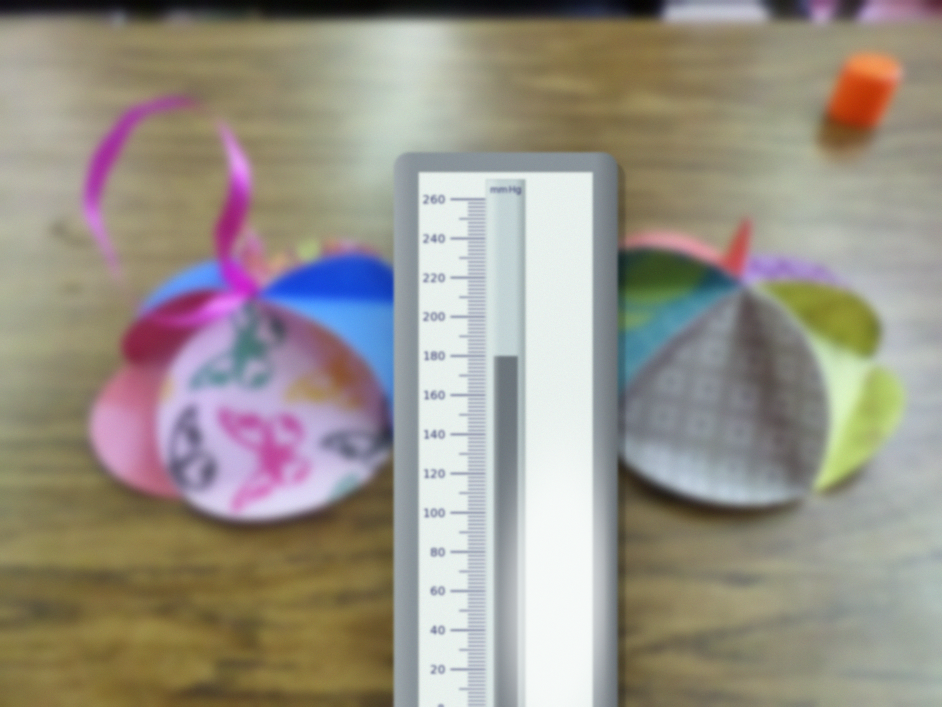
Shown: 180 mmHg
